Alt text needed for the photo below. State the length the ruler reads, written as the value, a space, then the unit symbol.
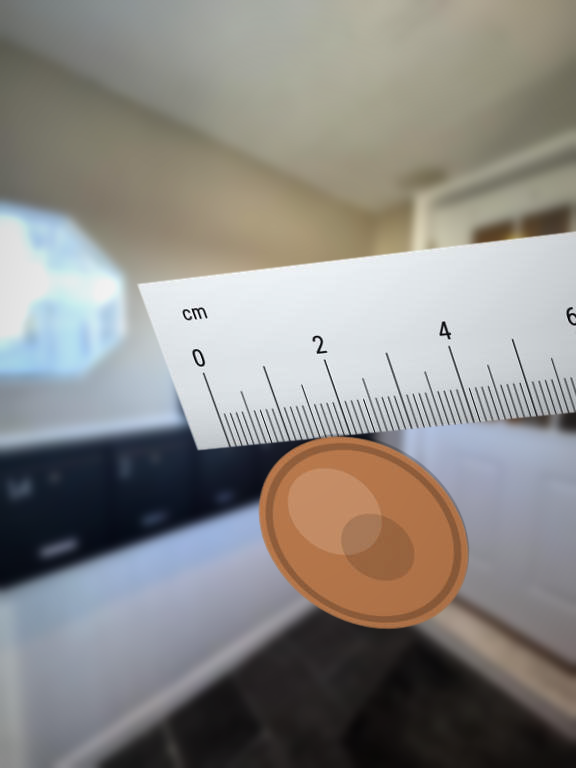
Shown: 3.3 cm
